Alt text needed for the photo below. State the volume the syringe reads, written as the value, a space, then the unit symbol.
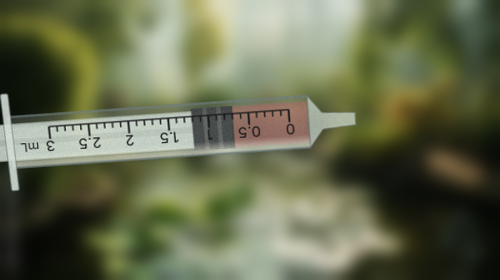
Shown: 0.7 mL
